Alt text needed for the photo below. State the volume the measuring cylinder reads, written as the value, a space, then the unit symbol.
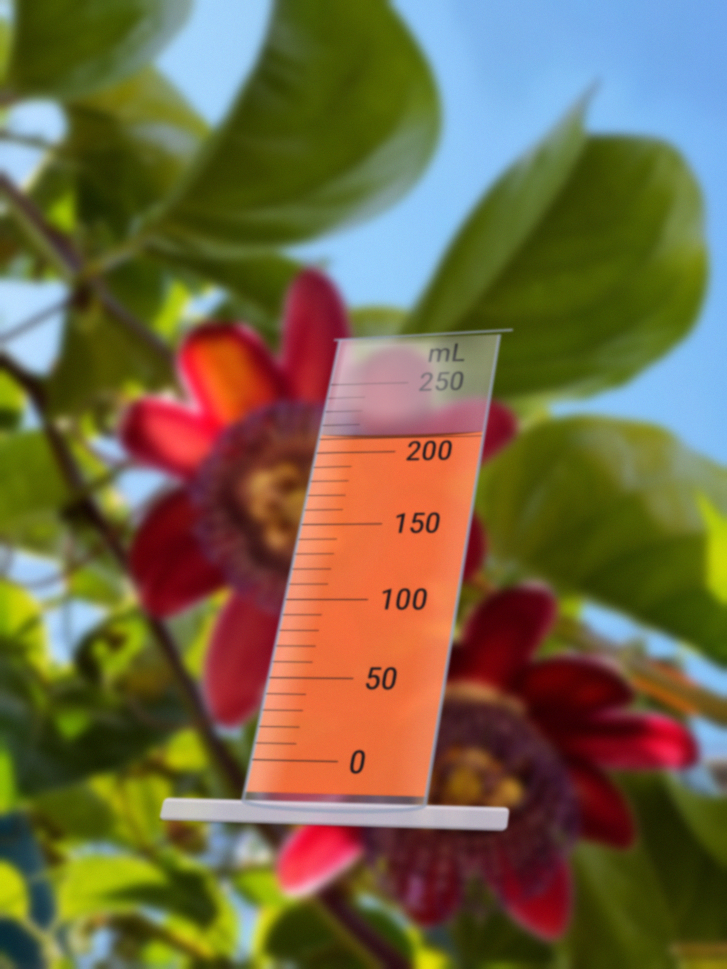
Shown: 210 mL
